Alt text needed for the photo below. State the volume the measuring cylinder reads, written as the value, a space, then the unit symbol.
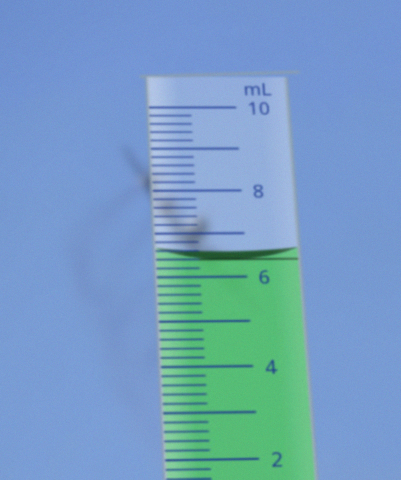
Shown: 6.4 mL
